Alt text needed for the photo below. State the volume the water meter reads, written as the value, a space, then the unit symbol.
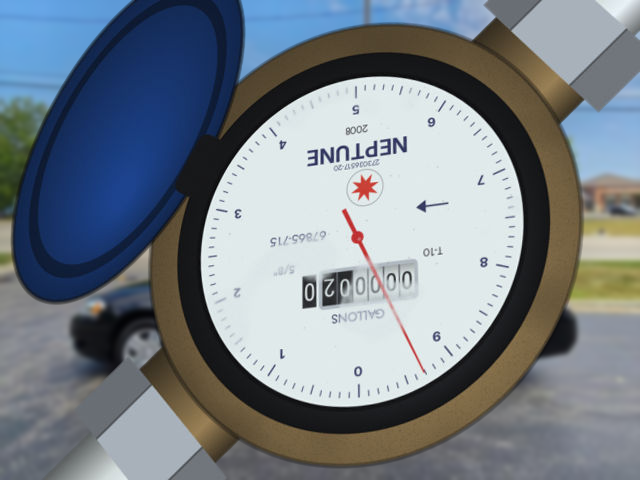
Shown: 19.3 gal
